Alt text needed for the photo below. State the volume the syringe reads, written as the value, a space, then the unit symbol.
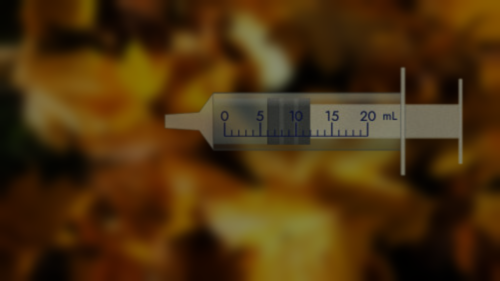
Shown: 6 mL
